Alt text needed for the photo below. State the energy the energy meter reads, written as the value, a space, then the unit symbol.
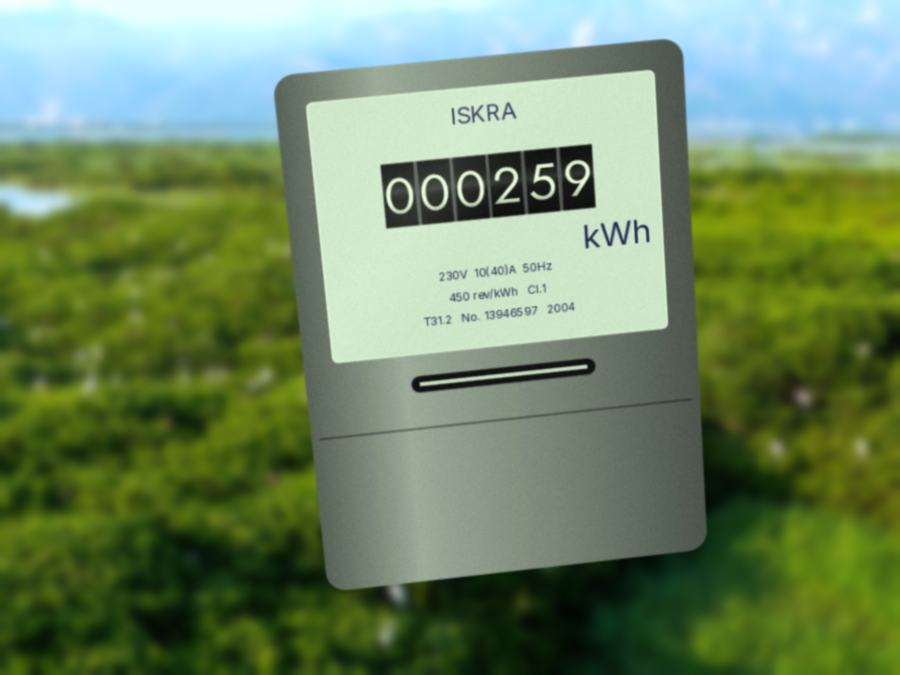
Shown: 259 kWh
